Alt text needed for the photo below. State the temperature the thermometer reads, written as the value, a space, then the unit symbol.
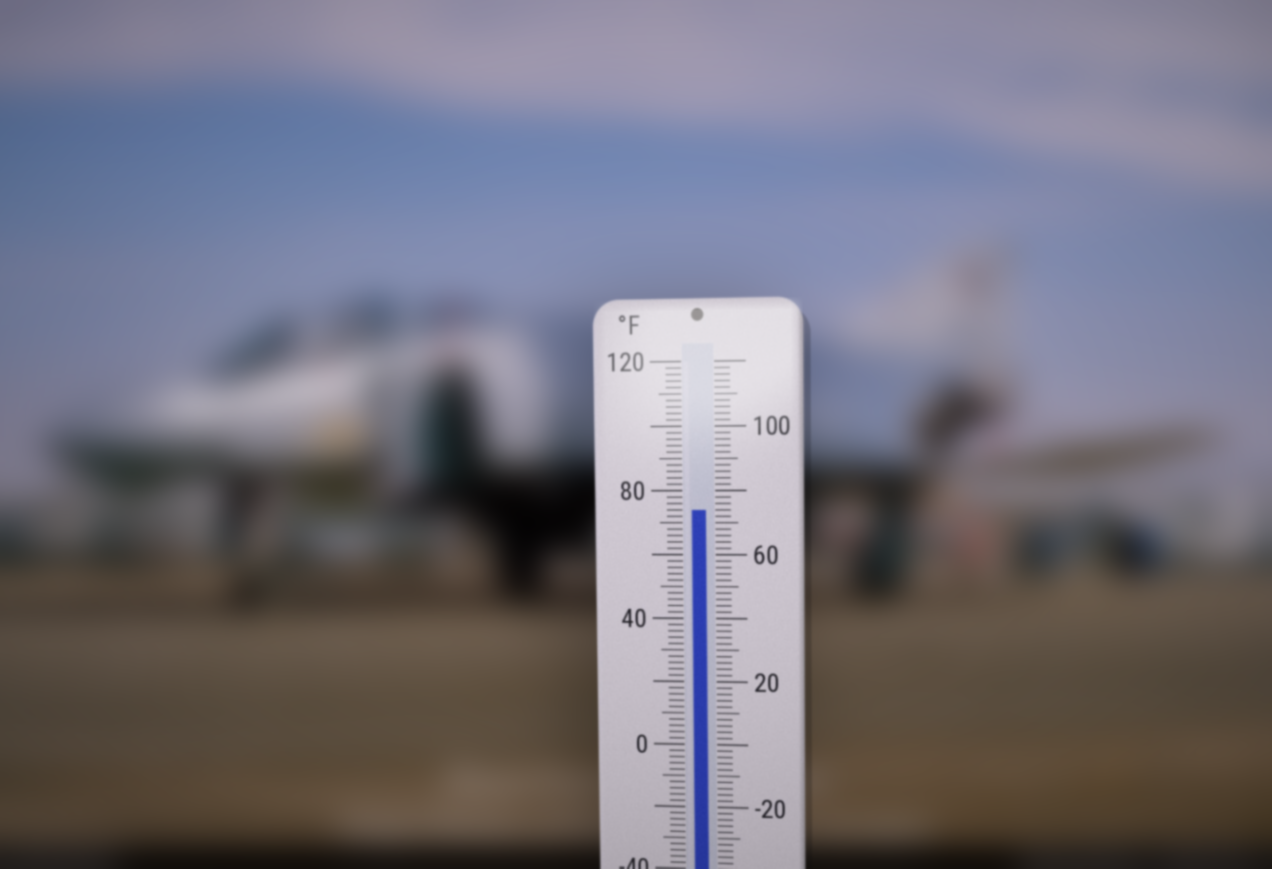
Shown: 74 °F
